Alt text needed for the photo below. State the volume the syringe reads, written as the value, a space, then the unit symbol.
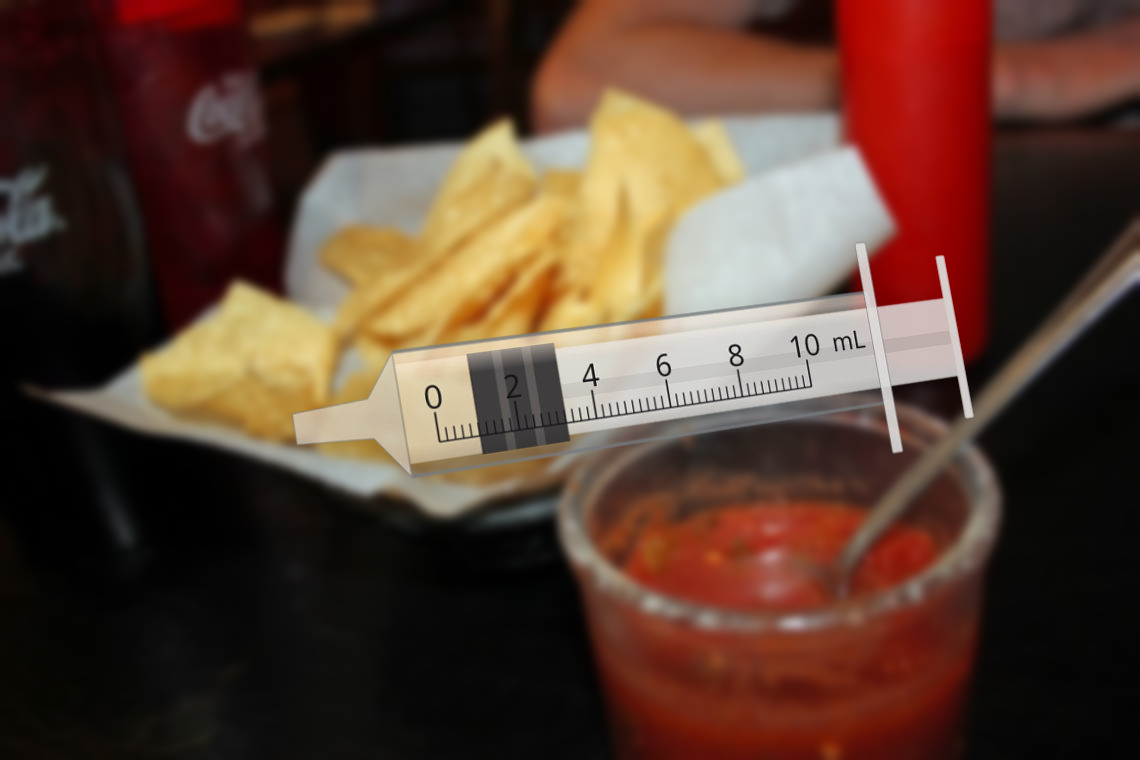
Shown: 1 mL
